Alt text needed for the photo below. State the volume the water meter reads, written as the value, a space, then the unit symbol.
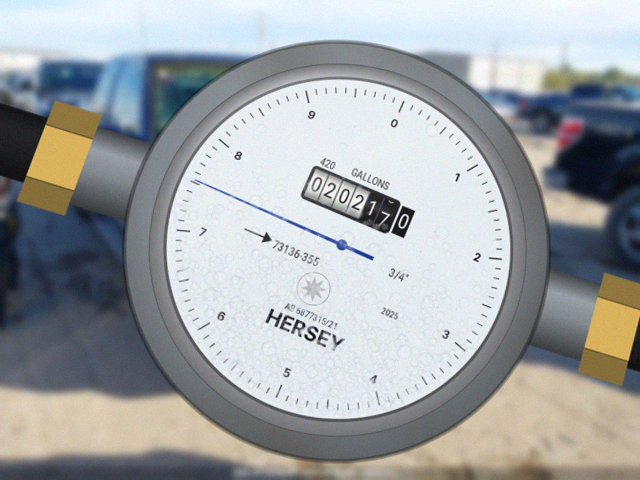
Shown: 202167.5 gal
